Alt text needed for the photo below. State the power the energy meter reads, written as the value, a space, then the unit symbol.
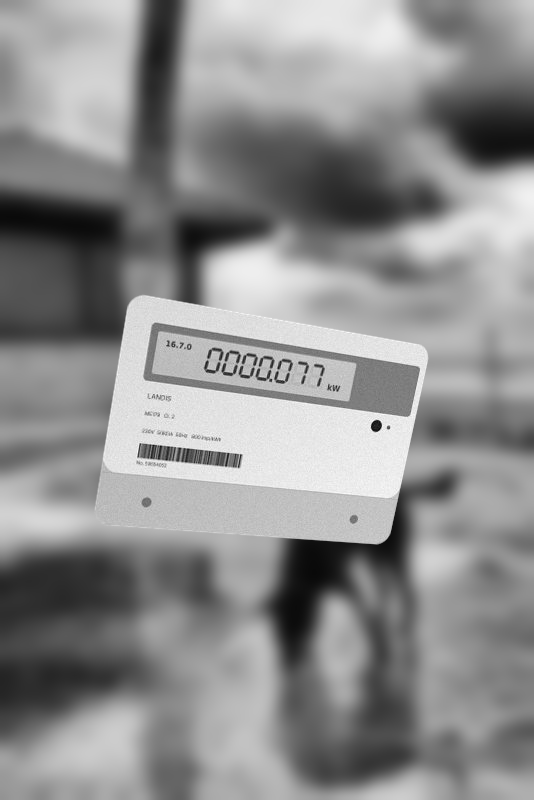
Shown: 0.077 kW
